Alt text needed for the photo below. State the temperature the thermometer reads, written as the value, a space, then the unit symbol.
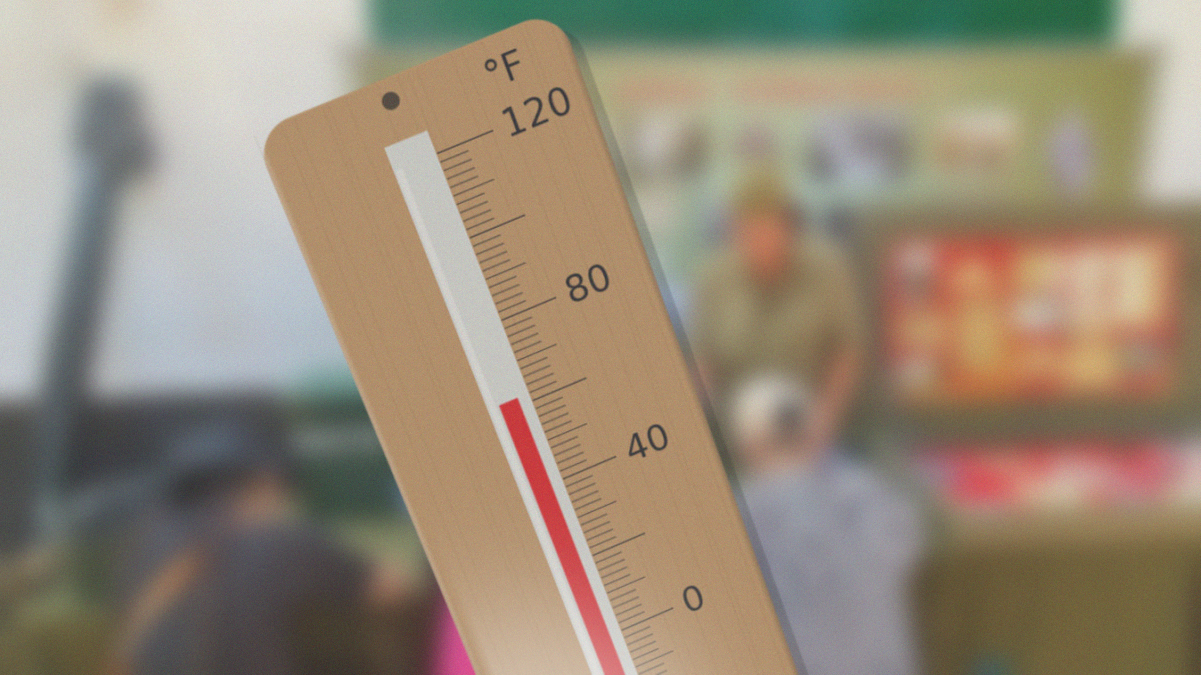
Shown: 62 °F
